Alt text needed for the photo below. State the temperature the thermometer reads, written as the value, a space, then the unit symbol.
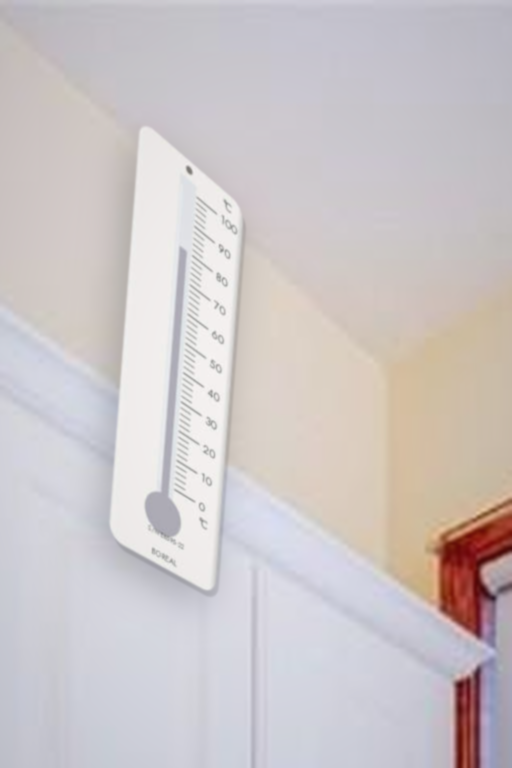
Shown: 80 °C
